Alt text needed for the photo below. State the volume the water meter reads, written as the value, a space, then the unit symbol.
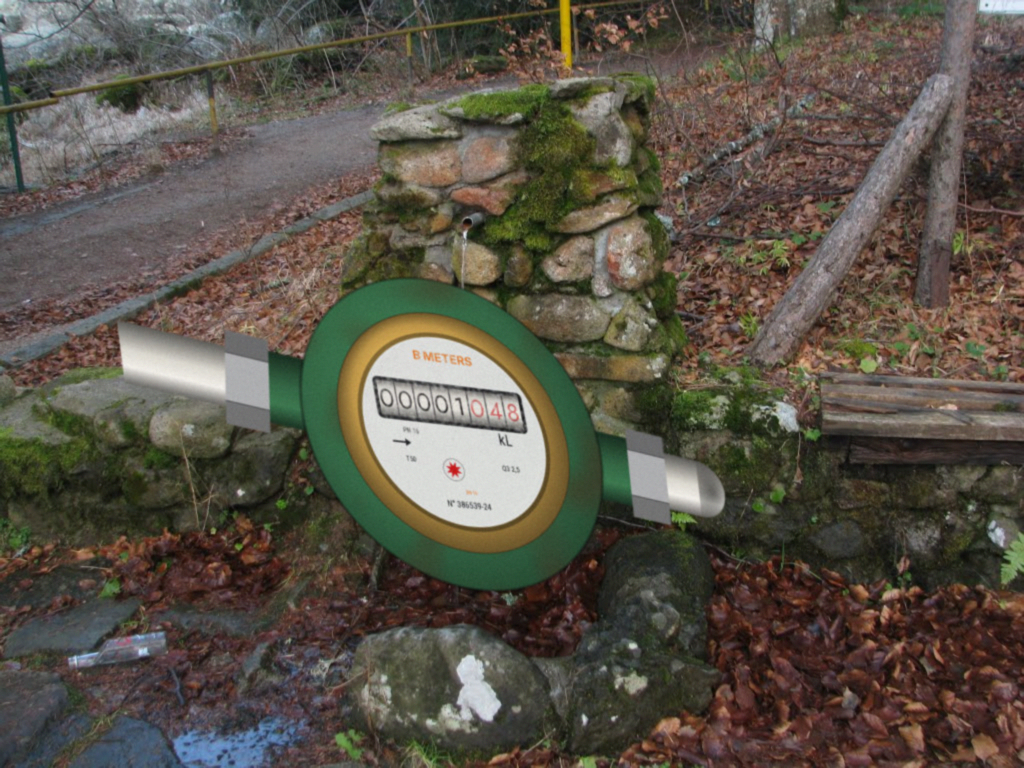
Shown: 1.048 kL
